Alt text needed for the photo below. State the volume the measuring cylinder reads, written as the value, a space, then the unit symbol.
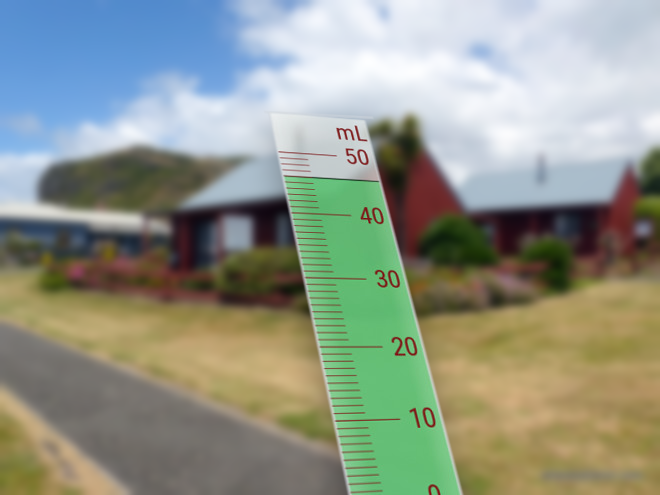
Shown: 46 mL
